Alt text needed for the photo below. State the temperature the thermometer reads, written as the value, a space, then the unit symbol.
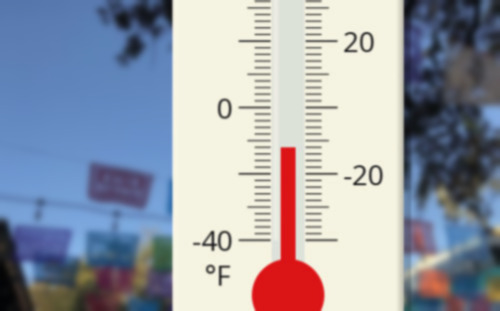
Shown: -12 °F
